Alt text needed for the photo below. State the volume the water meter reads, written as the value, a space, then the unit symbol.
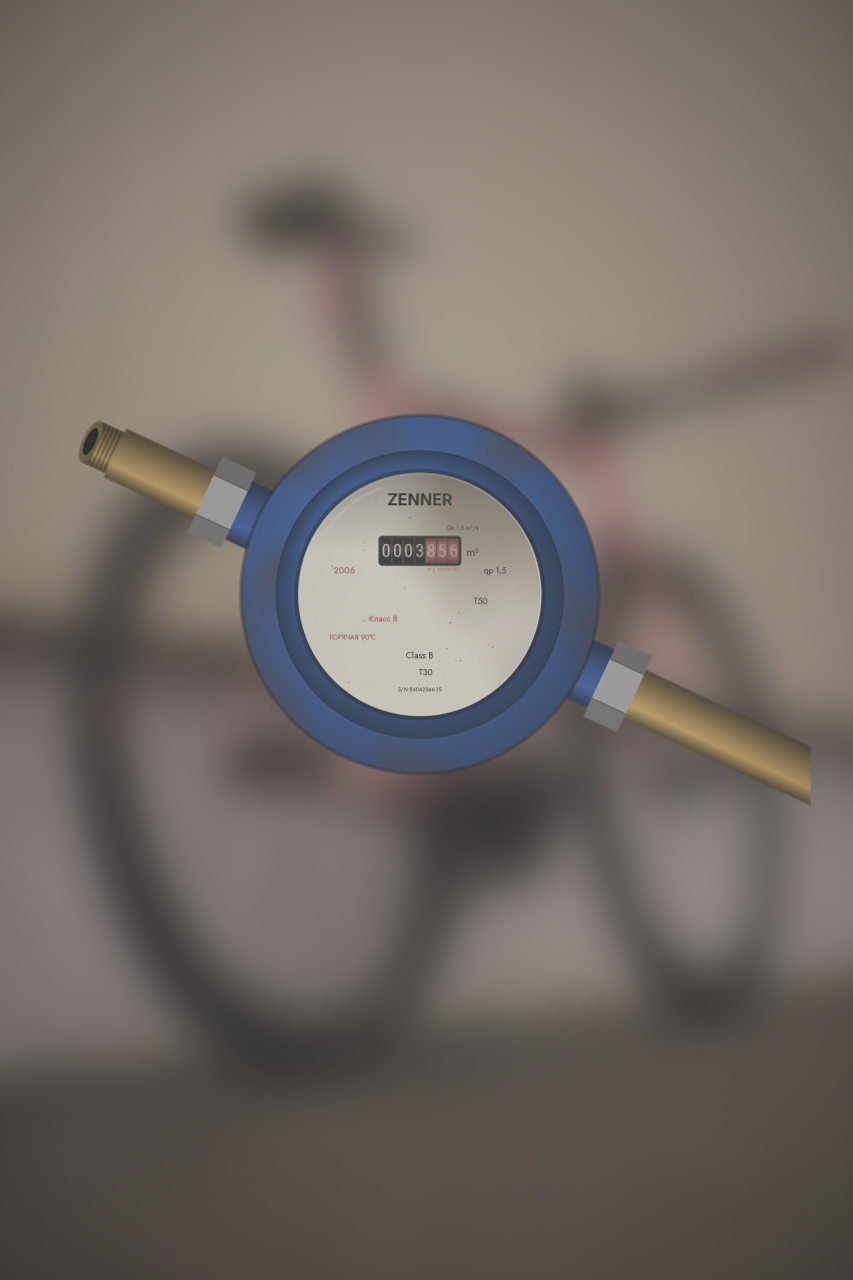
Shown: 3.856 m³
